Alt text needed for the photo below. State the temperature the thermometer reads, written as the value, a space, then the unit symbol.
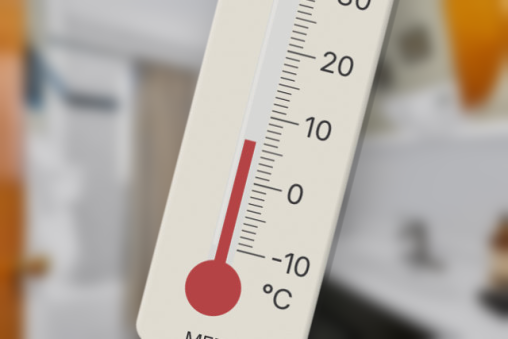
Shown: 6 °C
